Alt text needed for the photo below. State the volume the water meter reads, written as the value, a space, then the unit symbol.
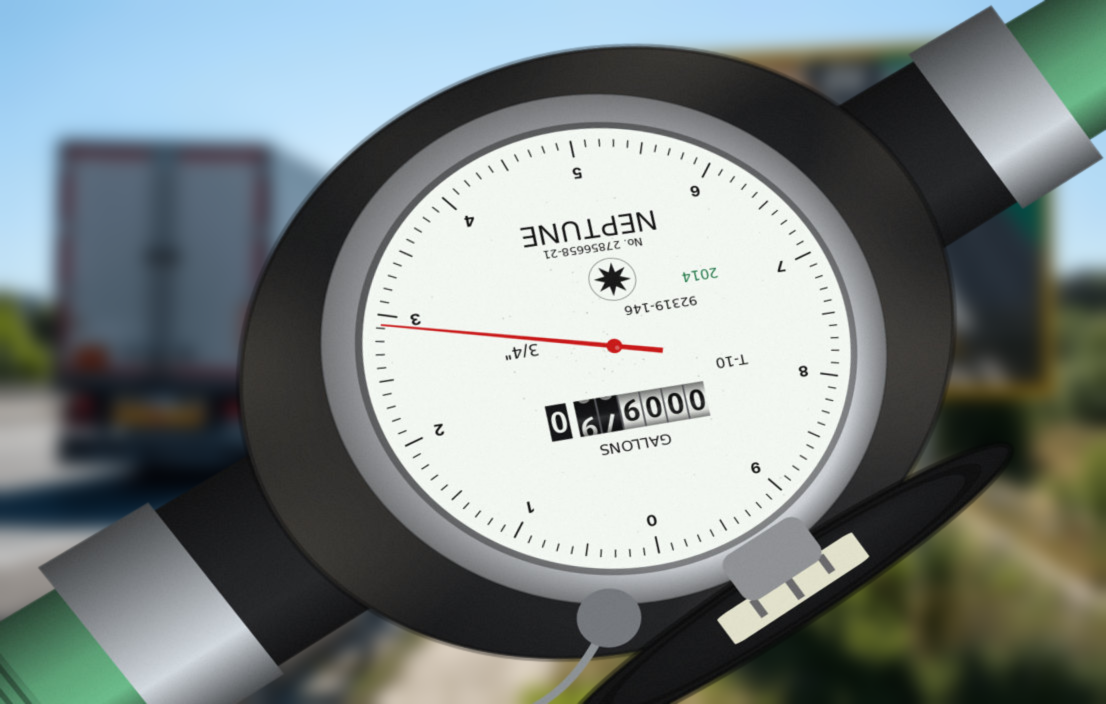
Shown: 9792.9 gal
